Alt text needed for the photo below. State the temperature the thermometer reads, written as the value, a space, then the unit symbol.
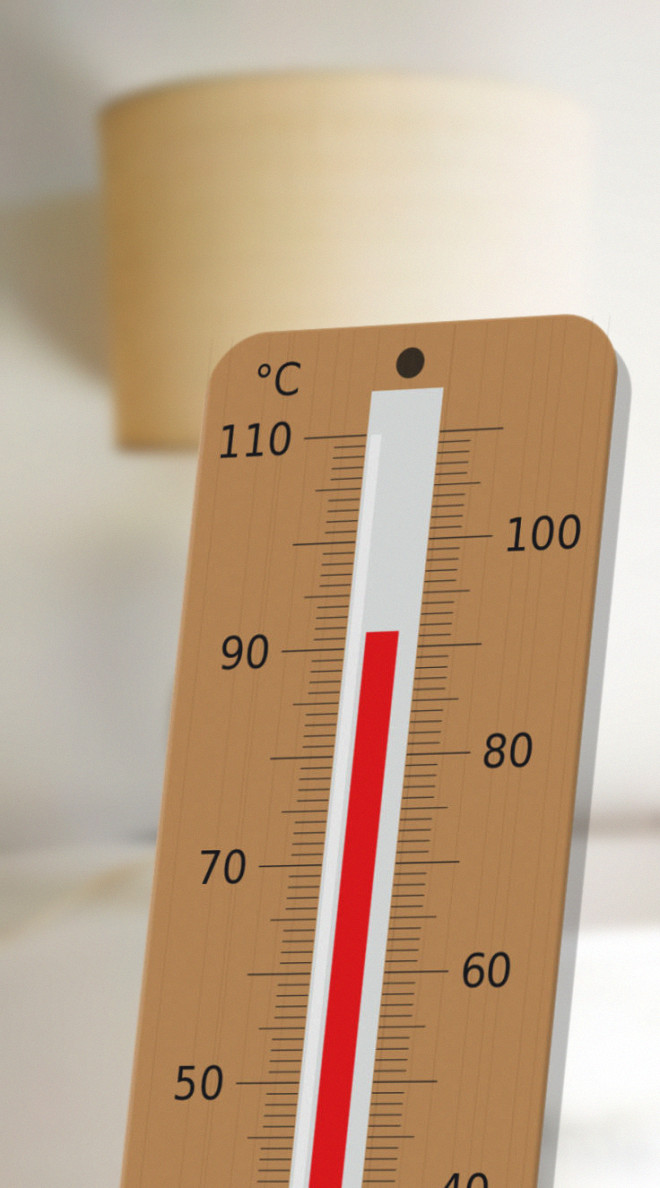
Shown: 91.5 °C
